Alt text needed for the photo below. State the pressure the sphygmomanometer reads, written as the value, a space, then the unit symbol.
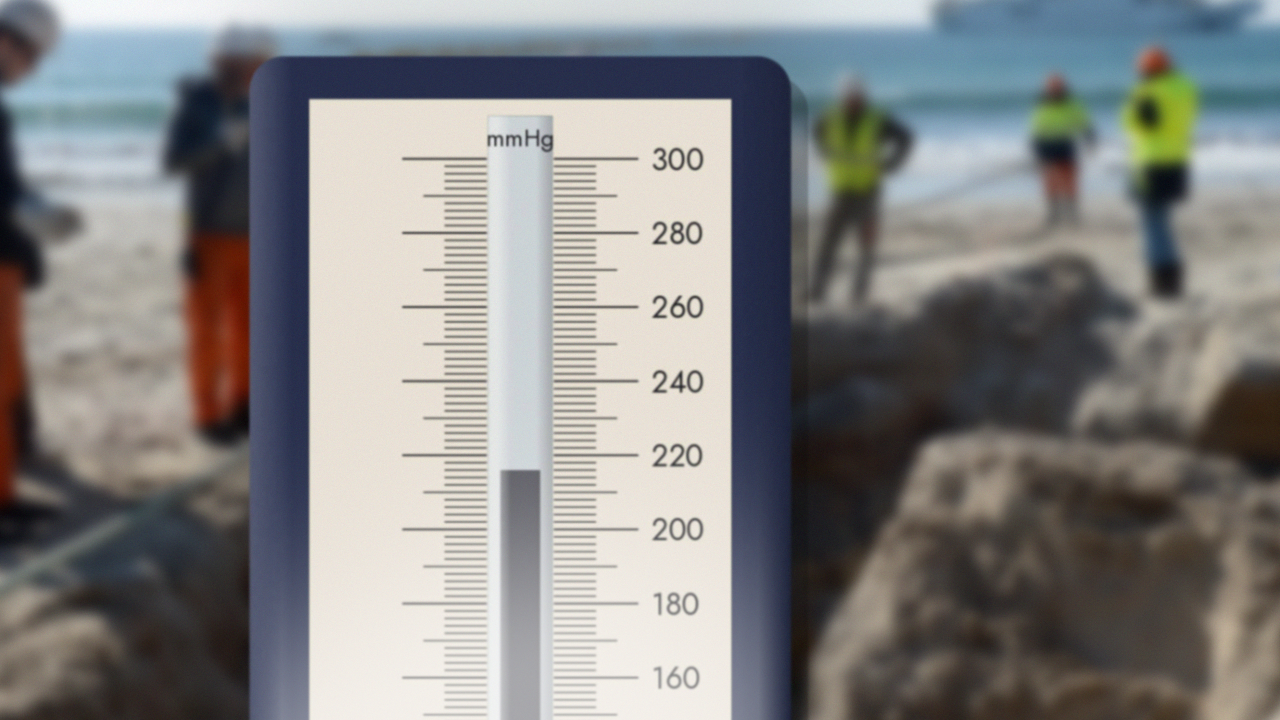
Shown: 216 mmHg
